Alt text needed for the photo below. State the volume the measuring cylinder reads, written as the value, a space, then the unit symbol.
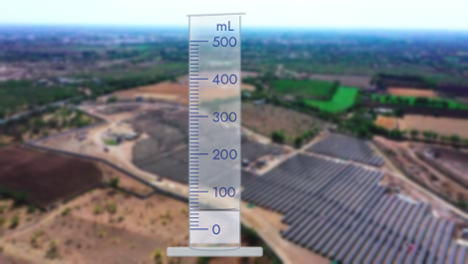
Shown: 50 mL
